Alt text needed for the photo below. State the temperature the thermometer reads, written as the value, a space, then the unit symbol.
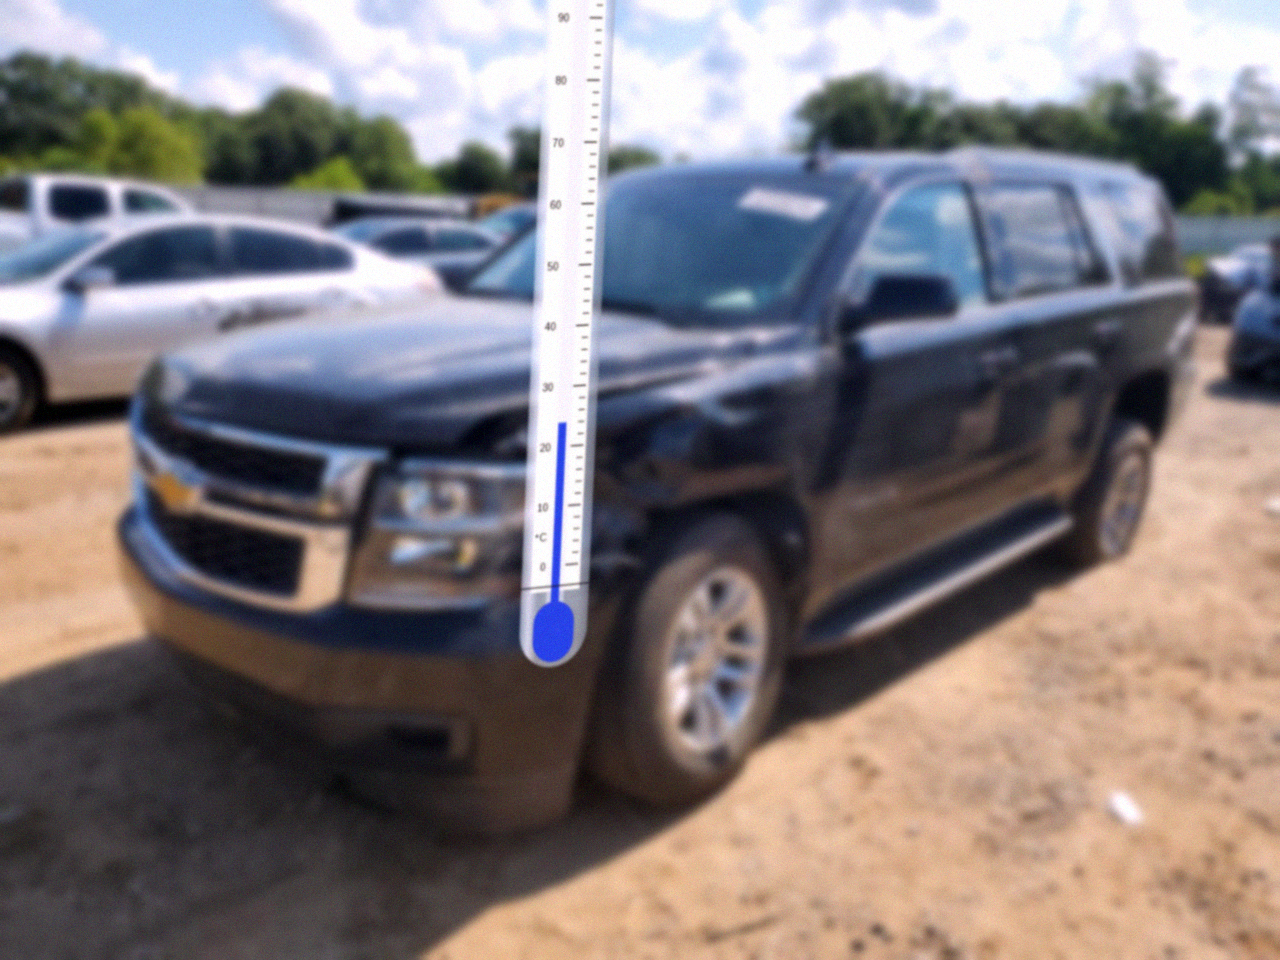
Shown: 24 °C
